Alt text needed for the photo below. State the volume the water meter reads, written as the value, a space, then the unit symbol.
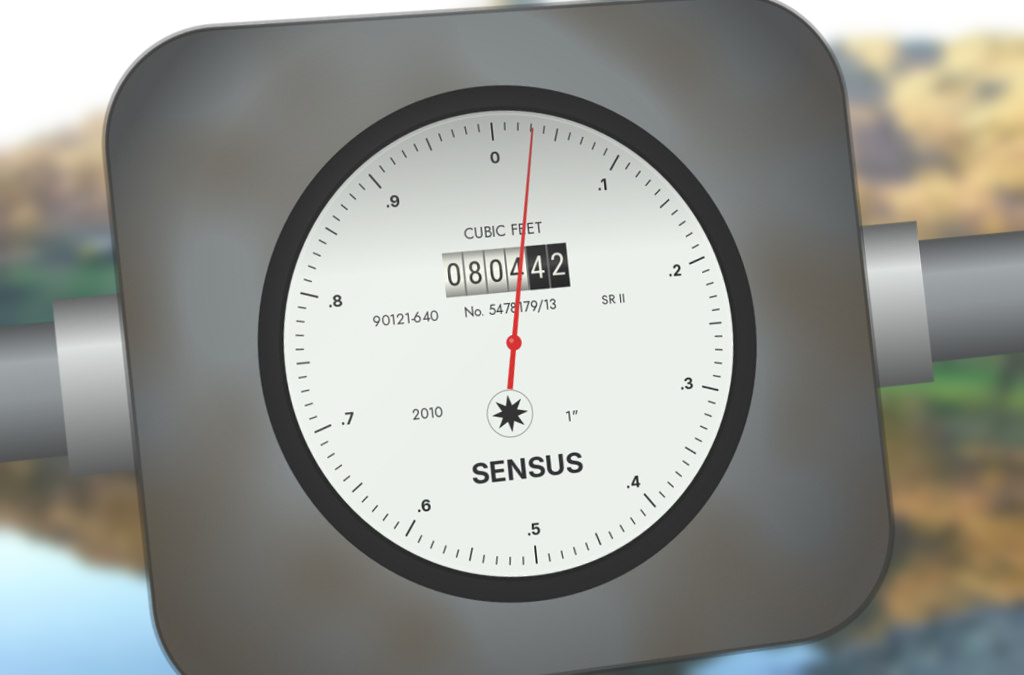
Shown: 80442.03 ft³
